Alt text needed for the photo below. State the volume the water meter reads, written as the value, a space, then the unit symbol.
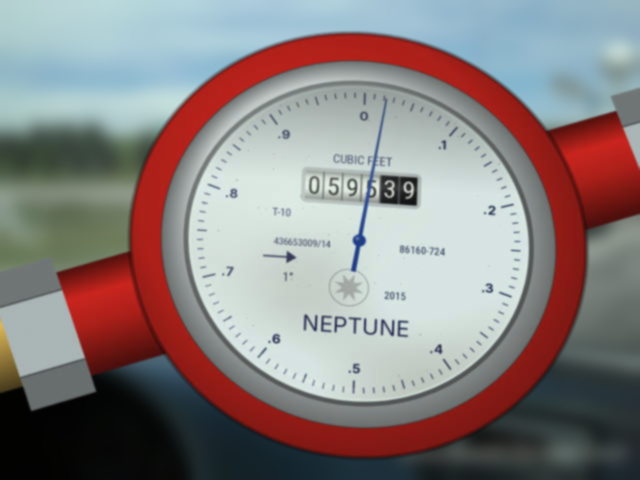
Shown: 59539.02 ft³
